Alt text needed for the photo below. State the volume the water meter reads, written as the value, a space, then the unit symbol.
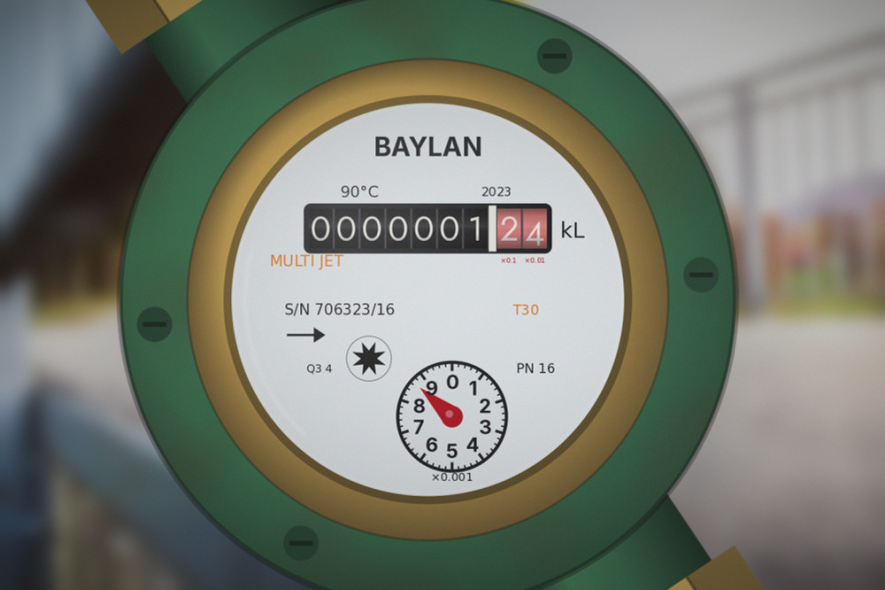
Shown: 1.238 kL
